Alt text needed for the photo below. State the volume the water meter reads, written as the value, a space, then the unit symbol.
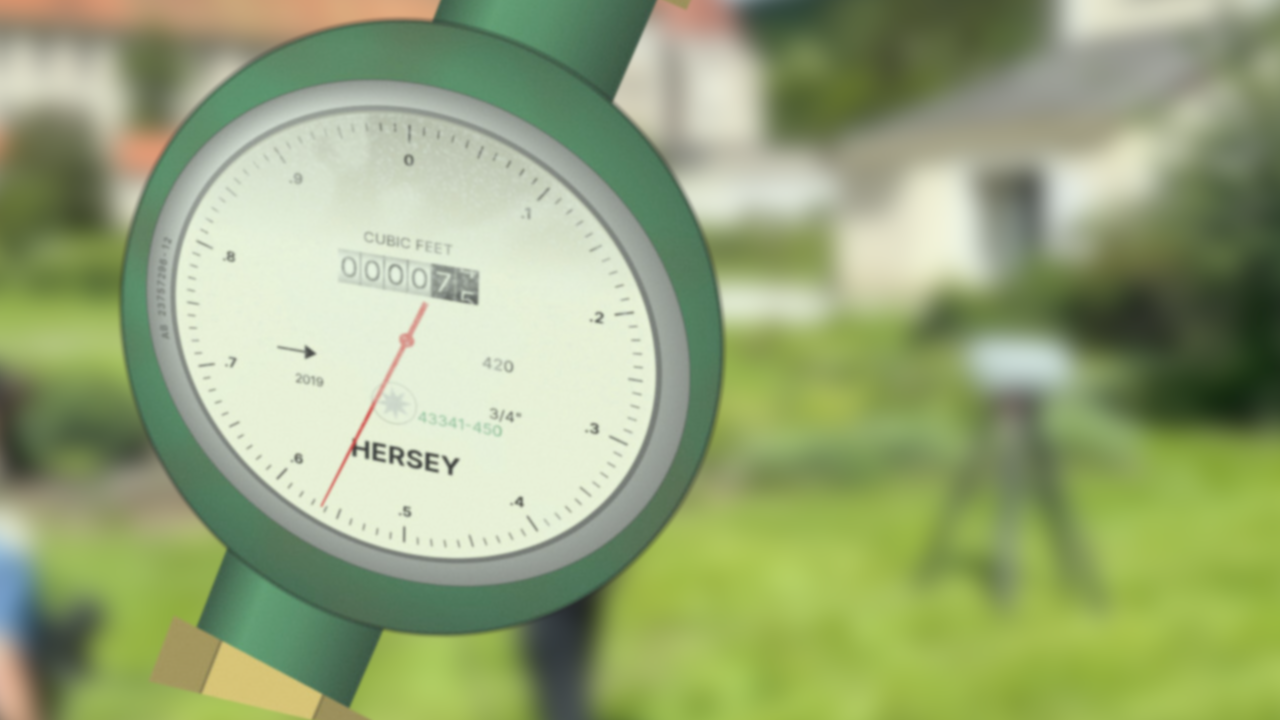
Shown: 74.56 ft³
